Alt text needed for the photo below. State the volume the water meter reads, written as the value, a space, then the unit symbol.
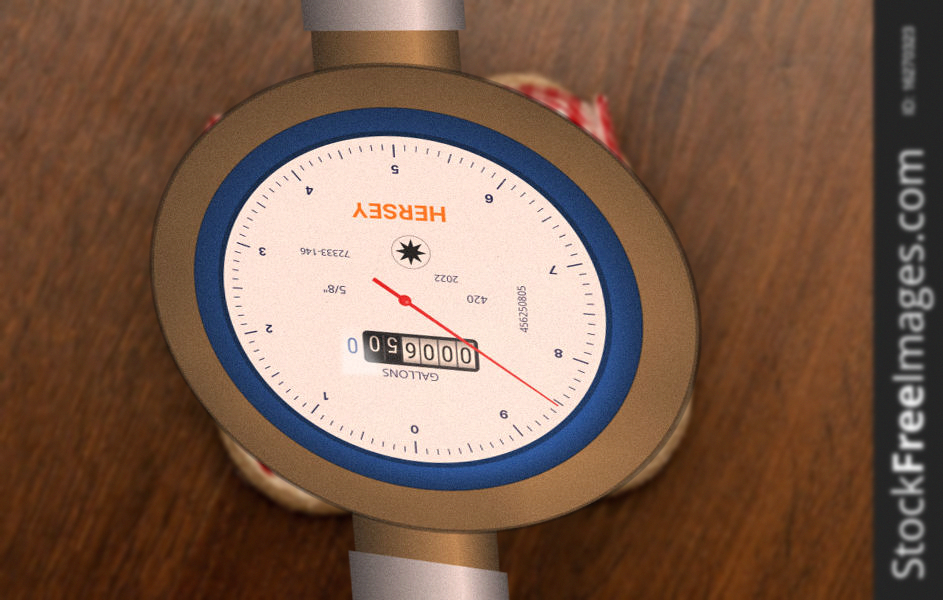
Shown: 6498.5 gal
